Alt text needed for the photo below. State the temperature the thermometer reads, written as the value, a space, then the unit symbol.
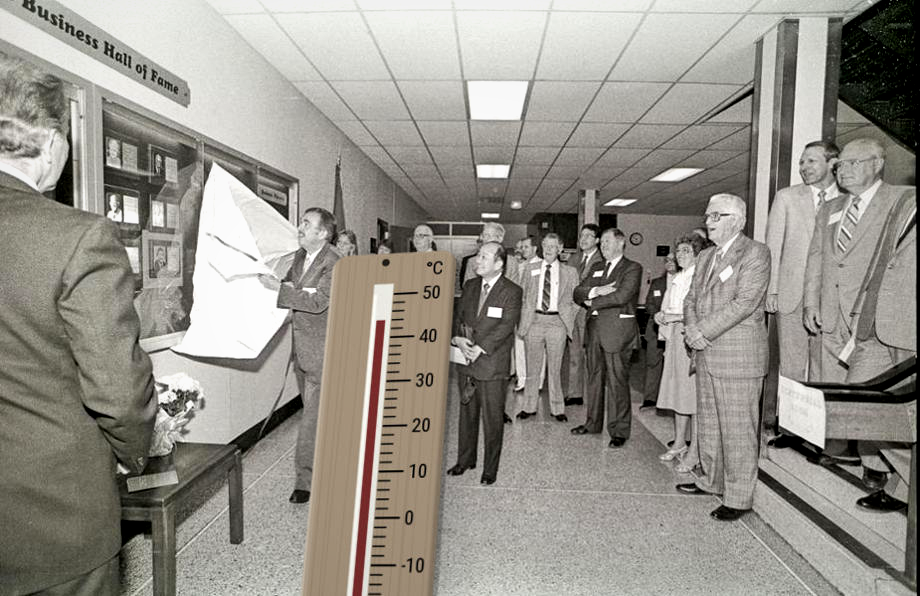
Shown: 44 °C
